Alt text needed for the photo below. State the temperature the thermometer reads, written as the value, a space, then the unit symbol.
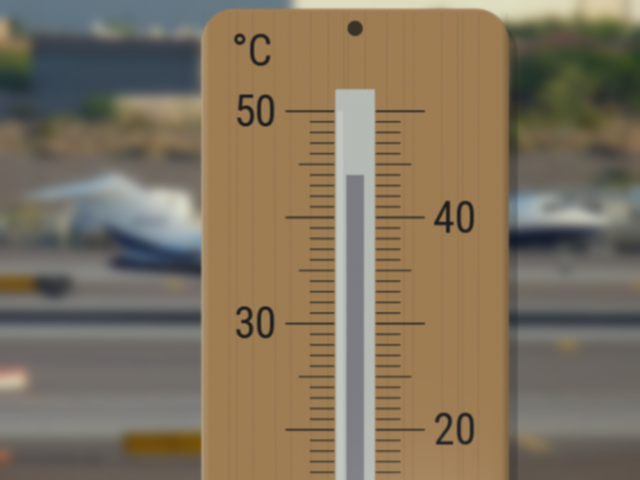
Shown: 44 °C
